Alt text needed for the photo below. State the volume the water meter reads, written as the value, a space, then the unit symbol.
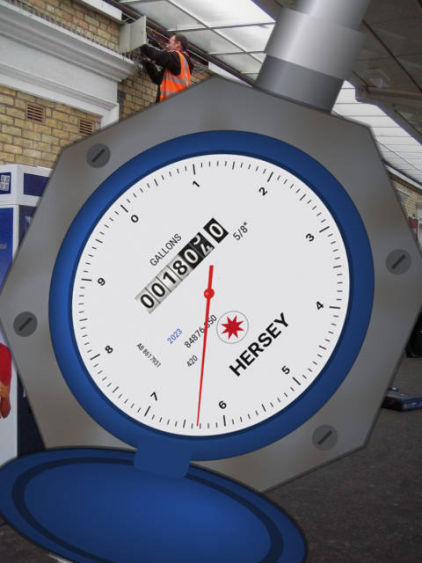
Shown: 18036.3 gal
